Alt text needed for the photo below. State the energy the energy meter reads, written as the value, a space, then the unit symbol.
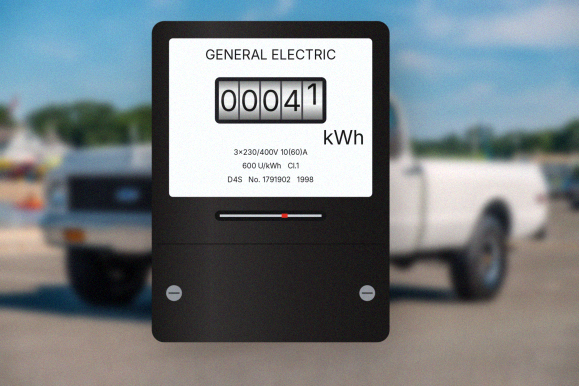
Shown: 41 kWh
